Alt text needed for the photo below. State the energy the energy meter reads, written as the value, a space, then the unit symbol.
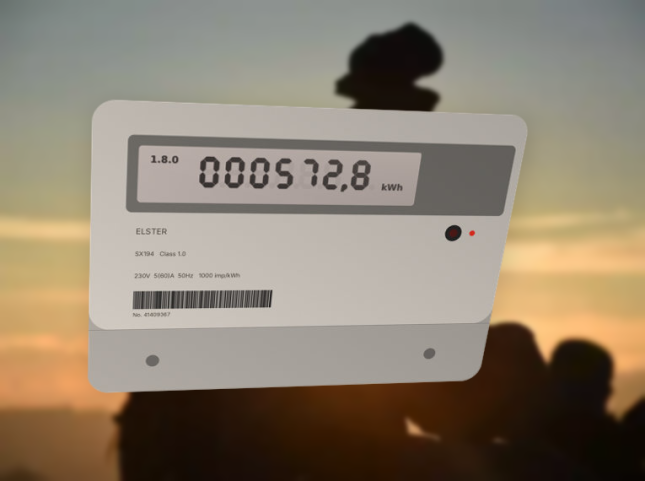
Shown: 572.8 kWh
